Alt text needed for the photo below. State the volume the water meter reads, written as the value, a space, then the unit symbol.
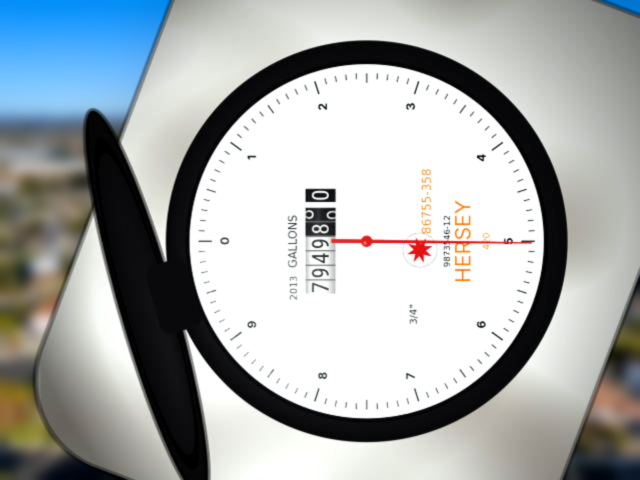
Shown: 7949885.0 gal
